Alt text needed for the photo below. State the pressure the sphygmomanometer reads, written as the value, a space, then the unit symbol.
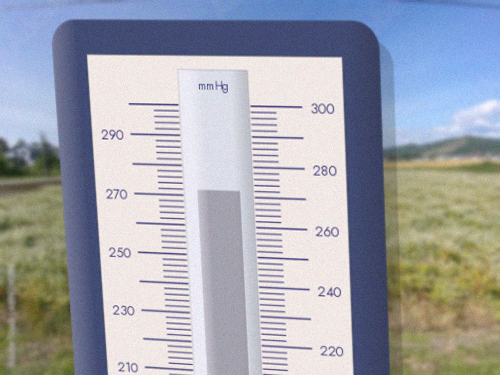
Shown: 272 mmHg
